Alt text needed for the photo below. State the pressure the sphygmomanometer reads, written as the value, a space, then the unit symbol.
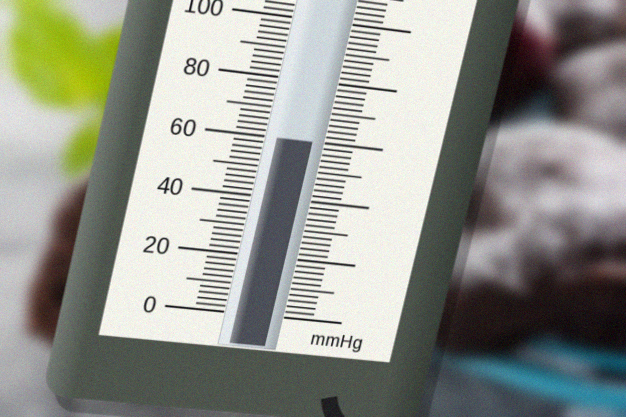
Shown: 60 mmHg
